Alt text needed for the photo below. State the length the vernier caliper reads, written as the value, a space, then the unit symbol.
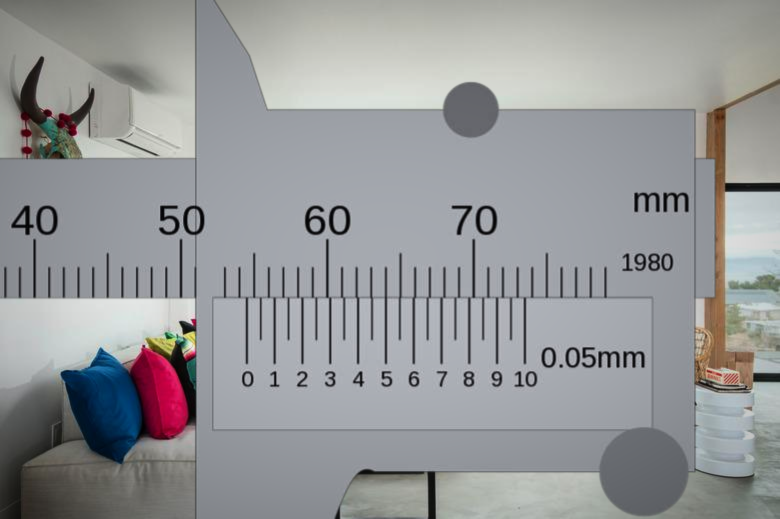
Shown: 54.5 mm
